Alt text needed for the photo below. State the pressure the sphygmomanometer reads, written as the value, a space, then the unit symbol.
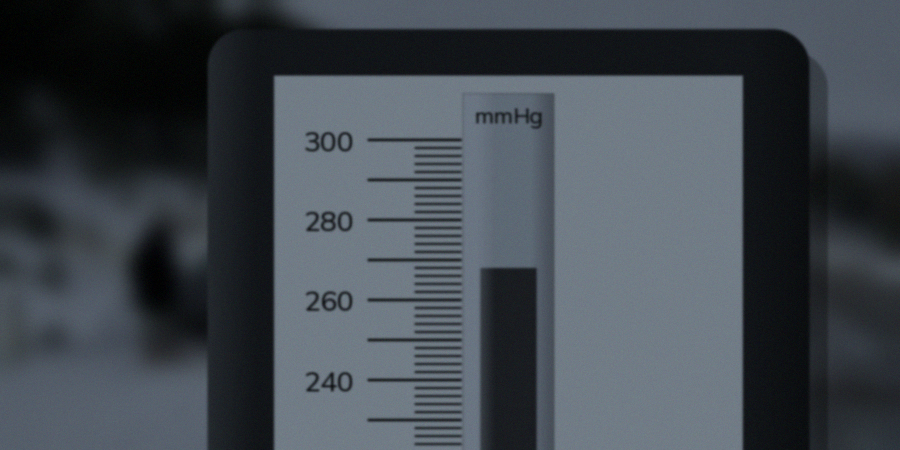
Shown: 268 mmHg
